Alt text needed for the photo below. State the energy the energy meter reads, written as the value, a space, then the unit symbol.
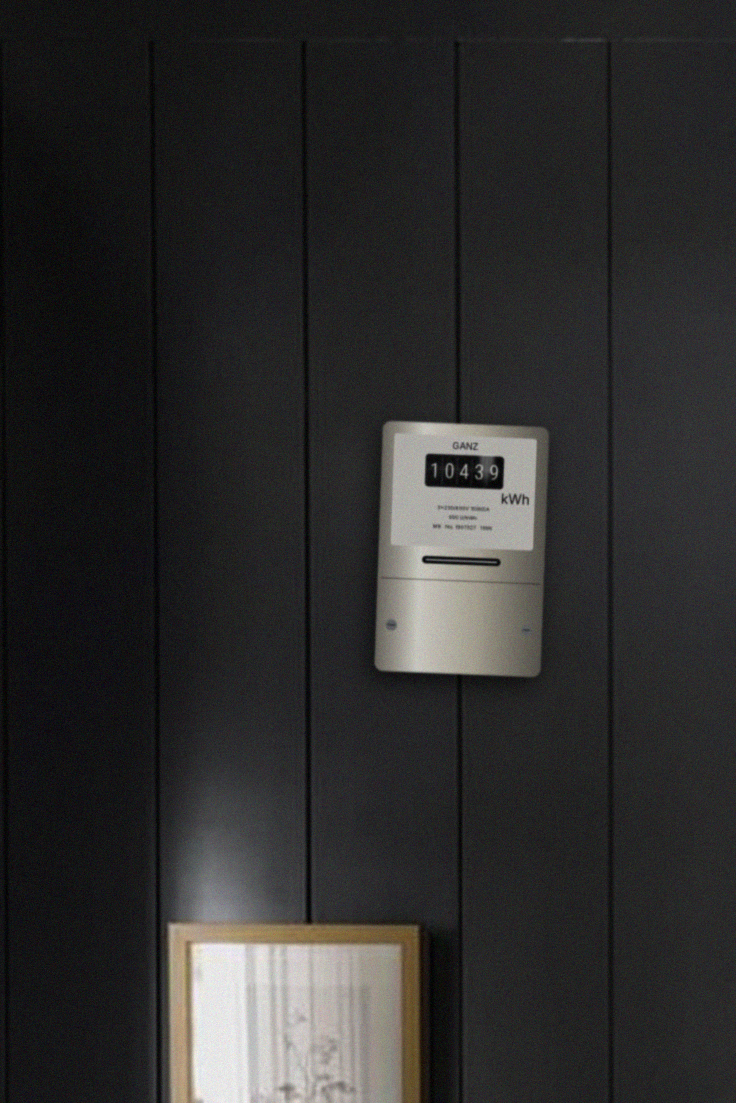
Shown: 10439 kWh
